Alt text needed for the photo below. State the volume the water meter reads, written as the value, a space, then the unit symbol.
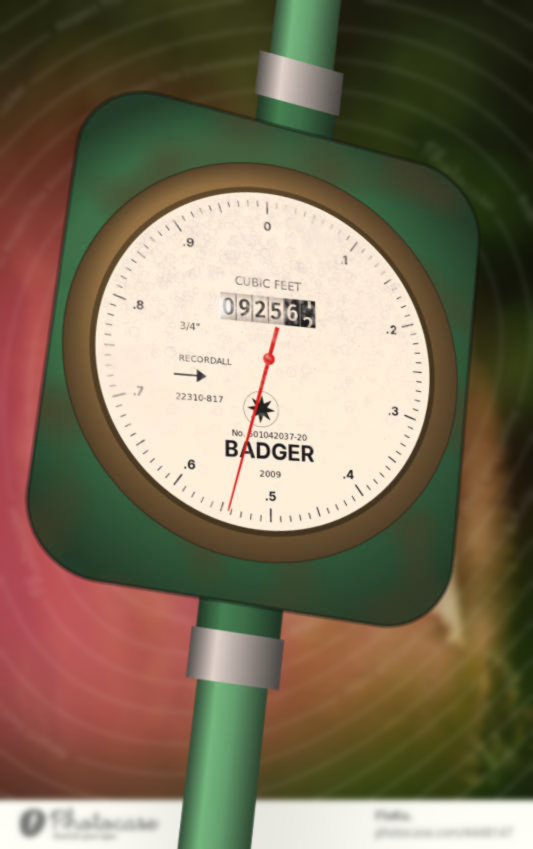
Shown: 92561.54 ft³
